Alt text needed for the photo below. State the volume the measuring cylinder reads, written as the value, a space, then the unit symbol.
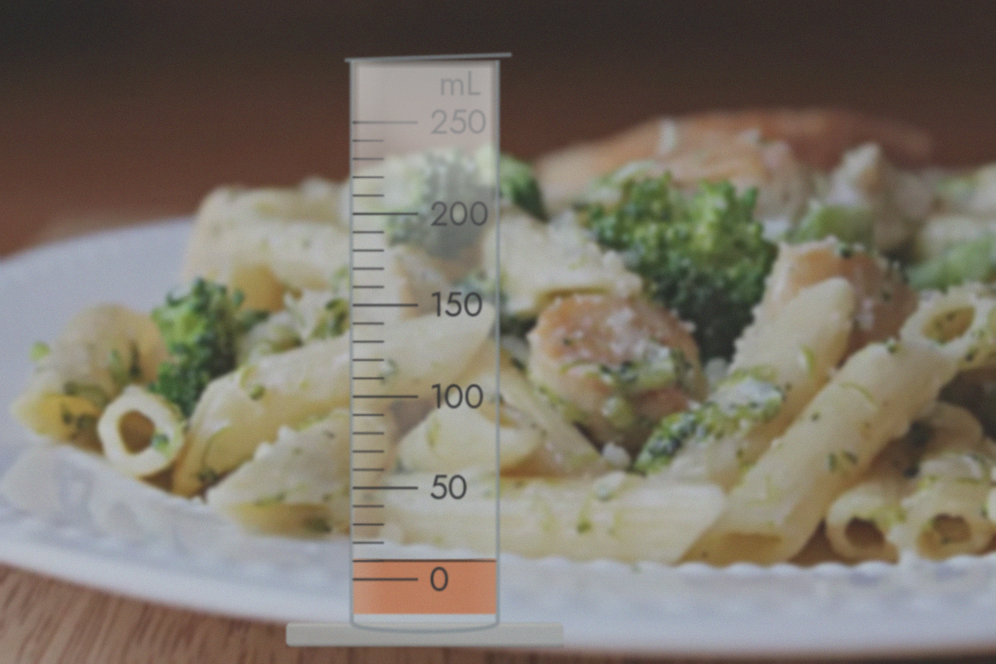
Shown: 10 mL
